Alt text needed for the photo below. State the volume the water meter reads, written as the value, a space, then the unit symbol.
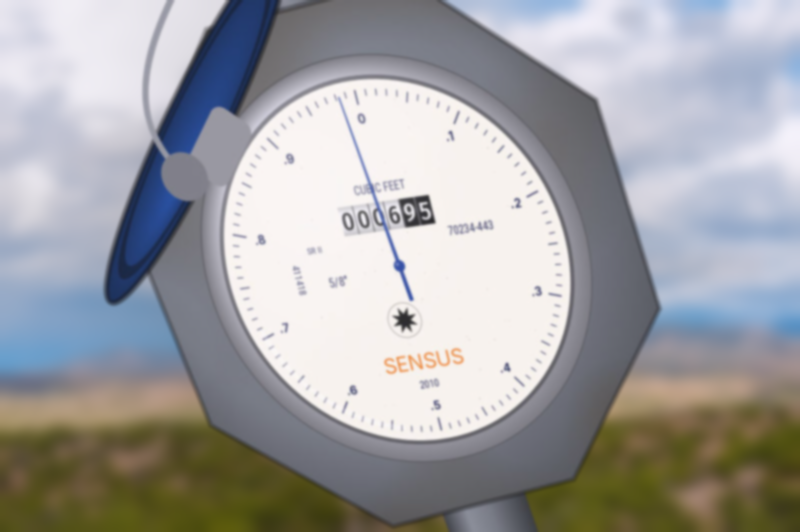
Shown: 694.98 ft³
